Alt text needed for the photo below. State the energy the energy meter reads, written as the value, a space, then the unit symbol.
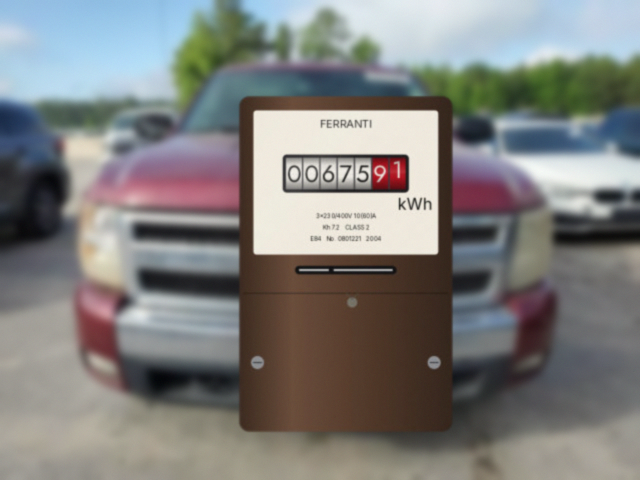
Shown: 675.91 kWh
